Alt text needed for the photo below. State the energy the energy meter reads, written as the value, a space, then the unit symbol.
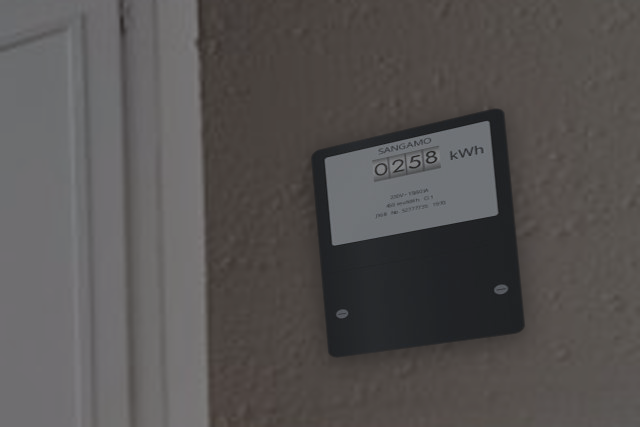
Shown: 258 kWh
